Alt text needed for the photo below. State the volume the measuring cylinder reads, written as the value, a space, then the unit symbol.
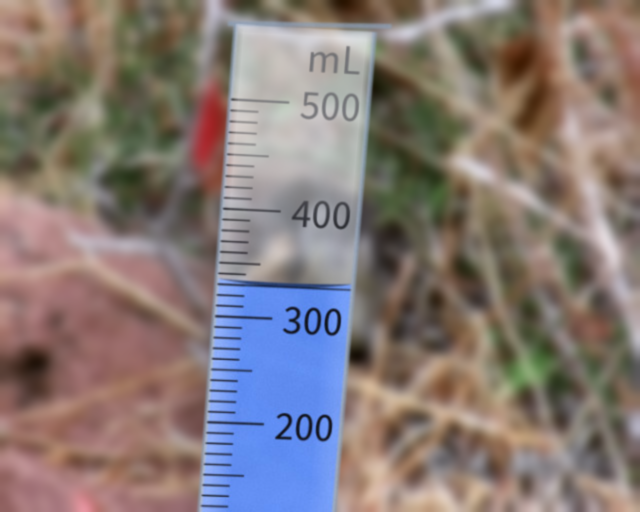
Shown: 330 mL
